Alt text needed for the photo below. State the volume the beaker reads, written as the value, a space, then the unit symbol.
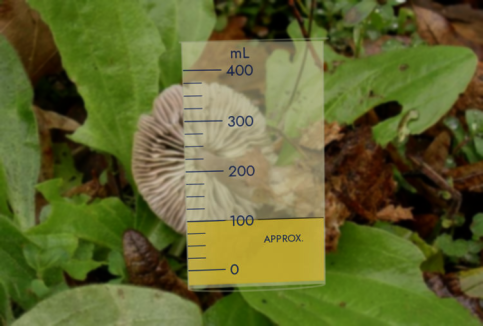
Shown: 100 mL
